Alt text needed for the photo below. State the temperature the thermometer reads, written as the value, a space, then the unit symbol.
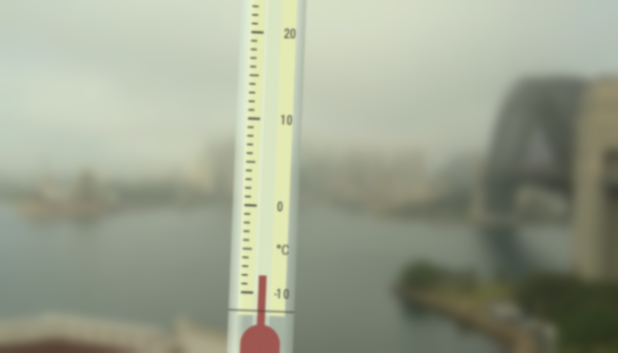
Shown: -8 °C
